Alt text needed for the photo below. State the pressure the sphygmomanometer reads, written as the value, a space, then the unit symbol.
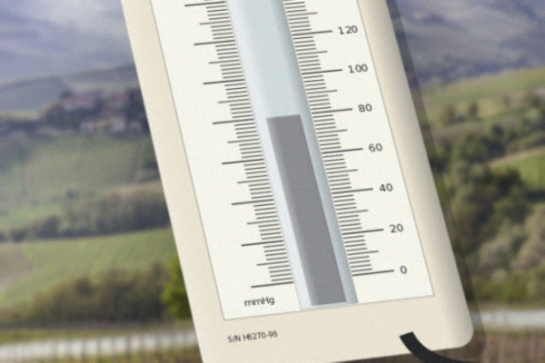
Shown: 80 mmHg
